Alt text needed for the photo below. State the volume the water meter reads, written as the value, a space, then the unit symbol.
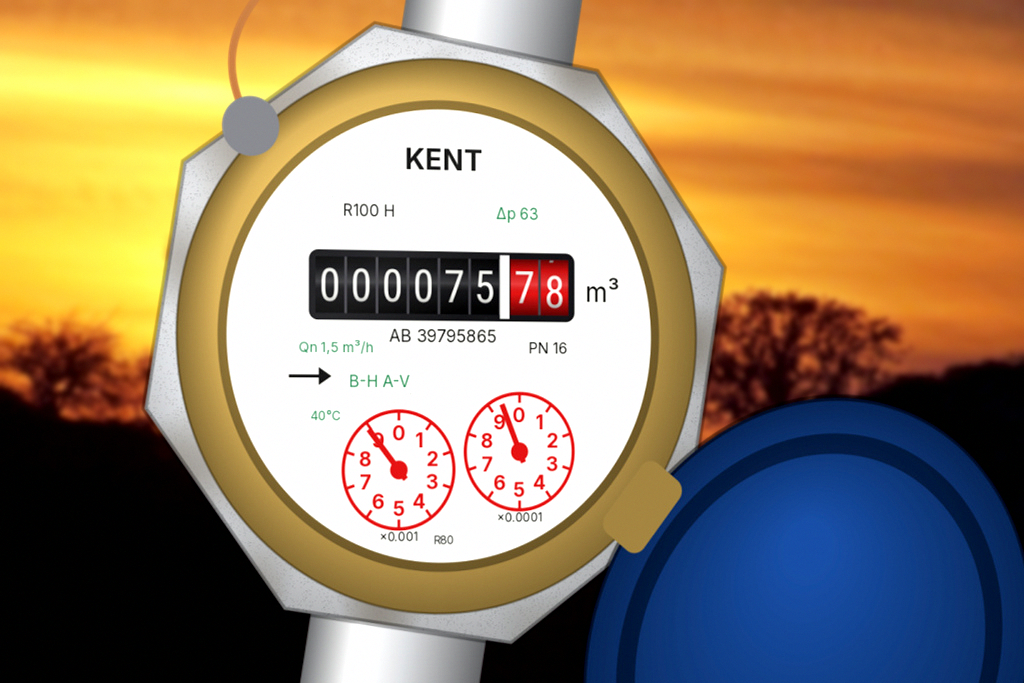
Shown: 75.7789 m³
